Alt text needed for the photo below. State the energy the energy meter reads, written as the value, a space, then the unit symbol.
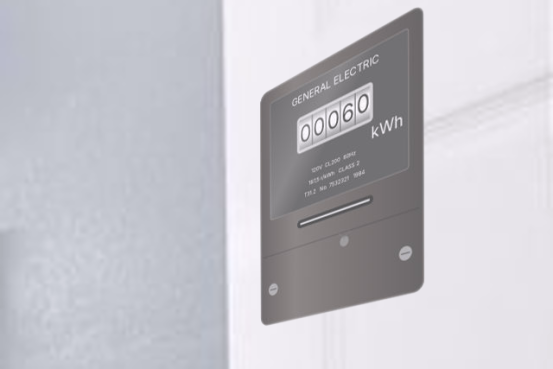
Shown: 60 kWh
